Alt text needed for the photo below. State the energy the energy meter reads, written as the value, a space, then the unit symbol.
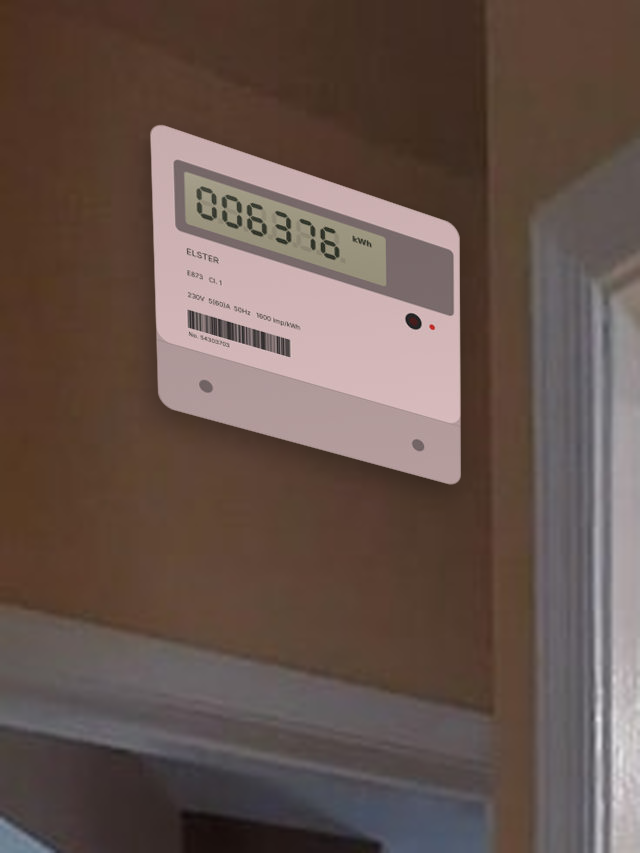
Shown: 6376 kWh
